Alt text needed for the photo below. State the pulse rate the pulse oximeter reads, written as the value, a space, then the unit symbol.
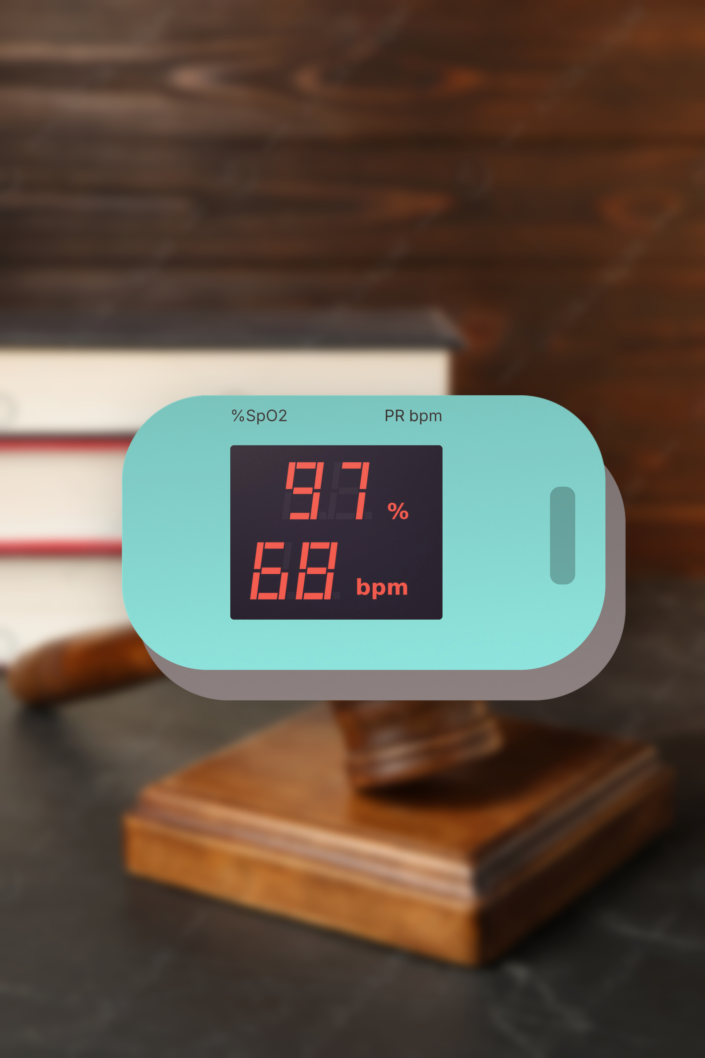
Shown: 68 bpm
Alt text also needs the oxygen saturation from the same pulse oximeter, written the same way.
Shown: 97 %
